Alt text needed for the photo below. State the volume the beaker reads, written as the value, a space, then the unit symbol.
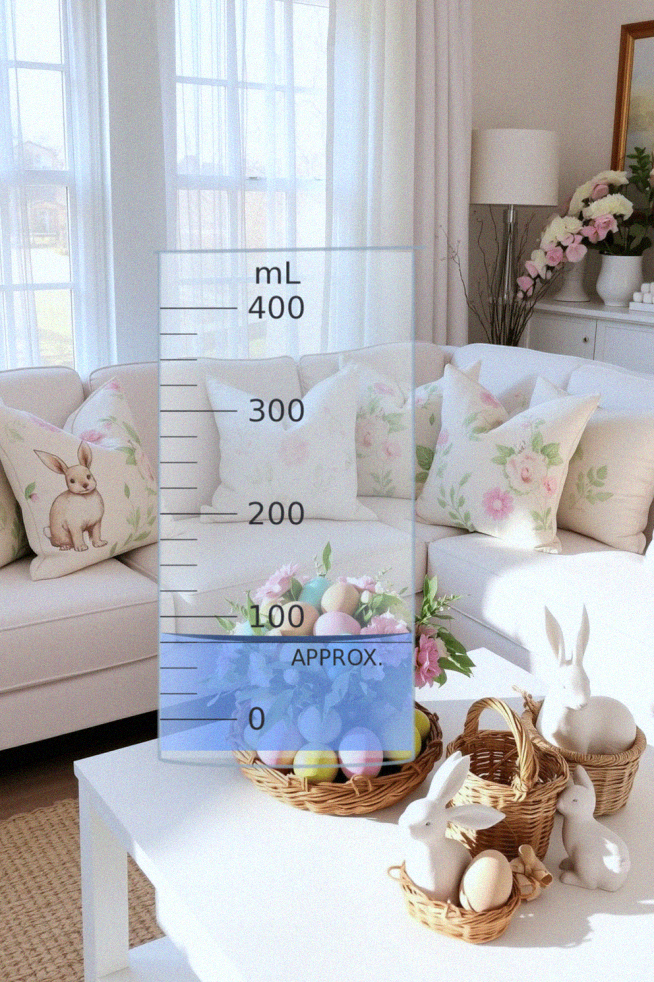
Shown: 75 mL
